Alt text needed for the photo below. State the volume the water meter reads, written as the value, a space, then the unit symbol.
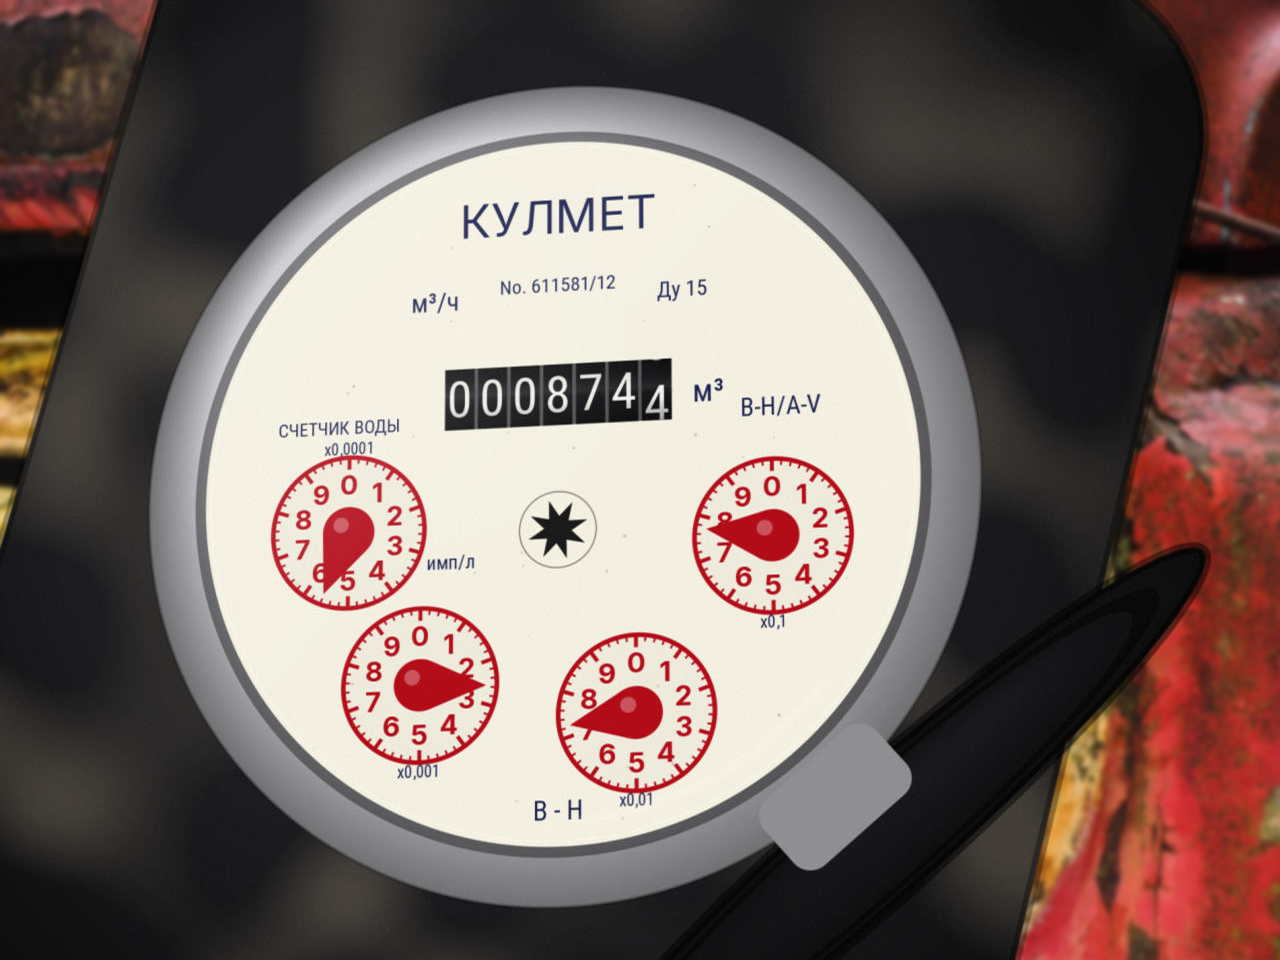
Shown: 8743.7725 m³
